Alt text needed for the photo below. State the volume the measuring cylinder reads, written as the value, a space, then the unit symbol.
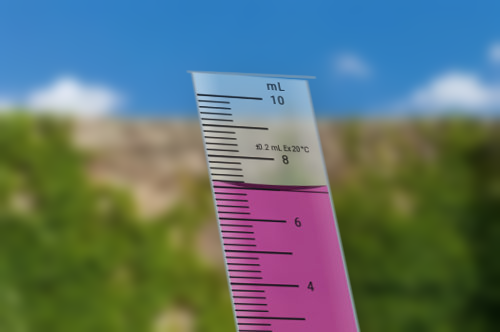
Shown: 7 mL
